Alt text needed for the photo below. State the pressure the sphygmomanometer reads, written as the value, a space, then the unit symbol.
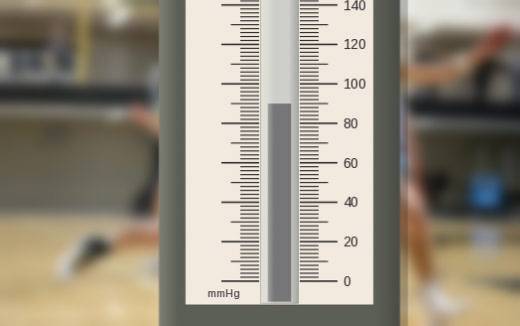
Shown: 90 mmHg
